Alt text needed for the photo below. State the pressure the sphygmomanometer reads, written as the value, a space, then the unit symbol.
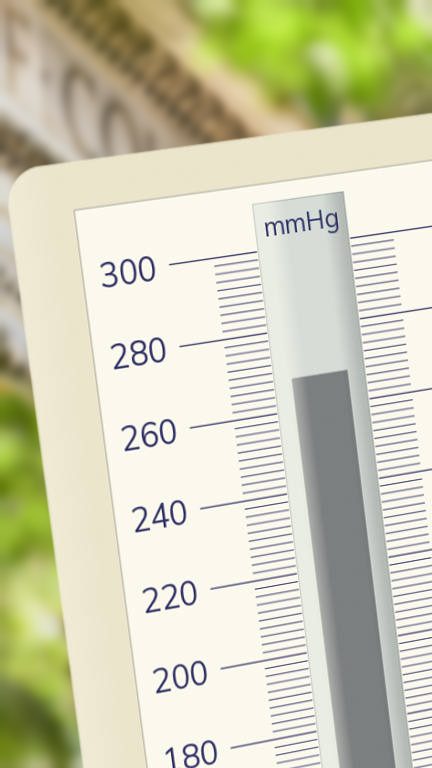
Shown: 268 mmHg
